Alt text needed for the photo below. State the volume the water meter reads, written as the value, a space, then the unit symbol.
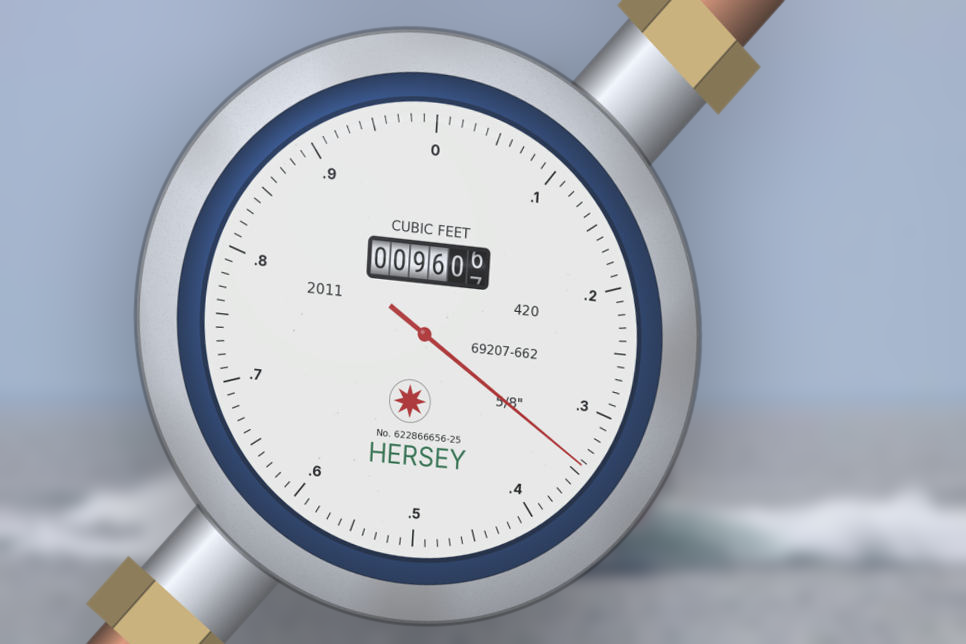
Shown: 9606.34 ft³
